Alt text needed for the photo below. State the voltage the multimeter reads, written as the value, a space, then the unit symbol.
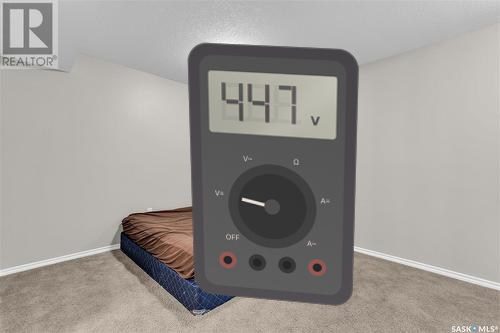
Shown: 447 V
